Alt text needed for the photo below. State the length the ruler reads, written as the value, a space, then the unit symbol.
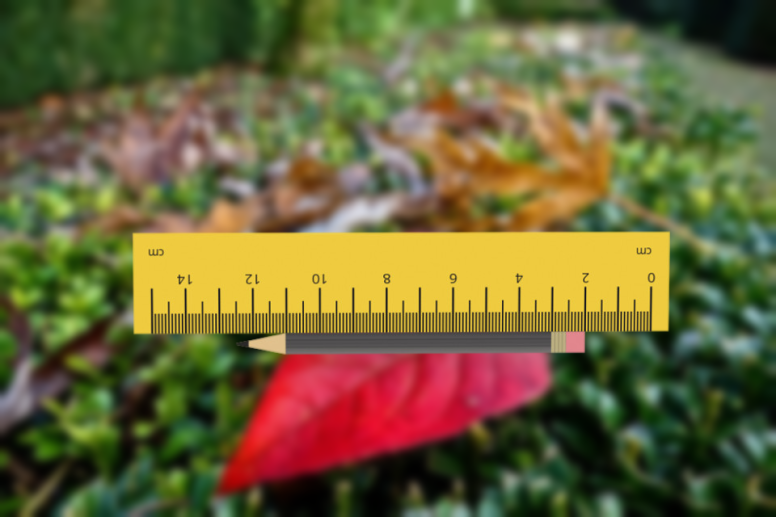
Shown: 10.5 cm
